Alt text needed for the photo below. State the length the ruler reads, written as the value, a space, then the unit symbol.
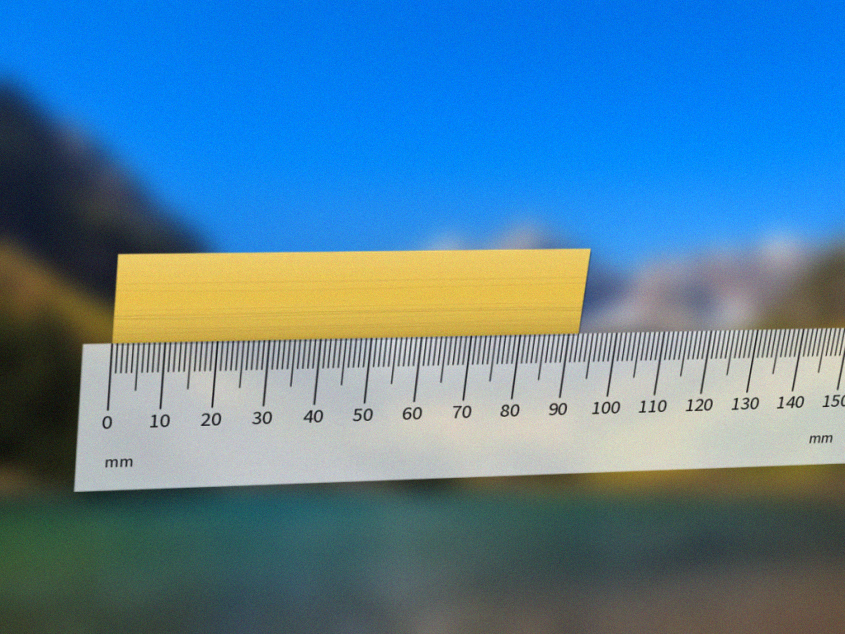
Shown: 92 mm
